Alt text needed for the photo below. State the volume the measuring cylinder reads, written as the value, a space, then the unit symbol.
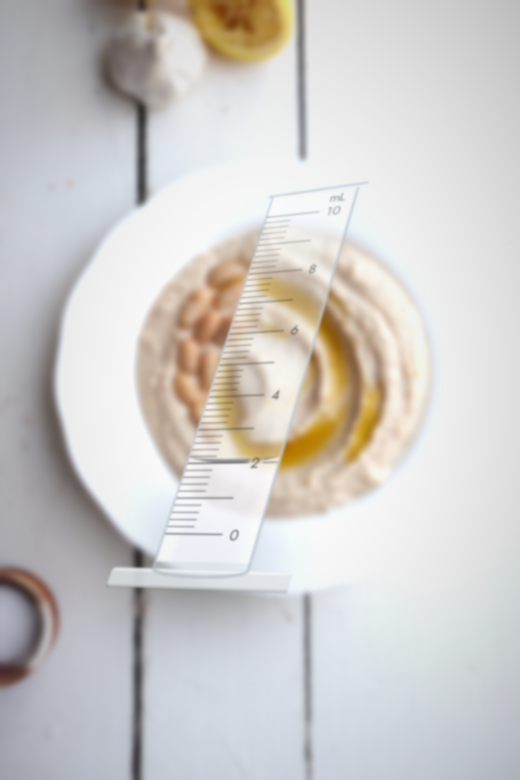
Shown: 2 mL
